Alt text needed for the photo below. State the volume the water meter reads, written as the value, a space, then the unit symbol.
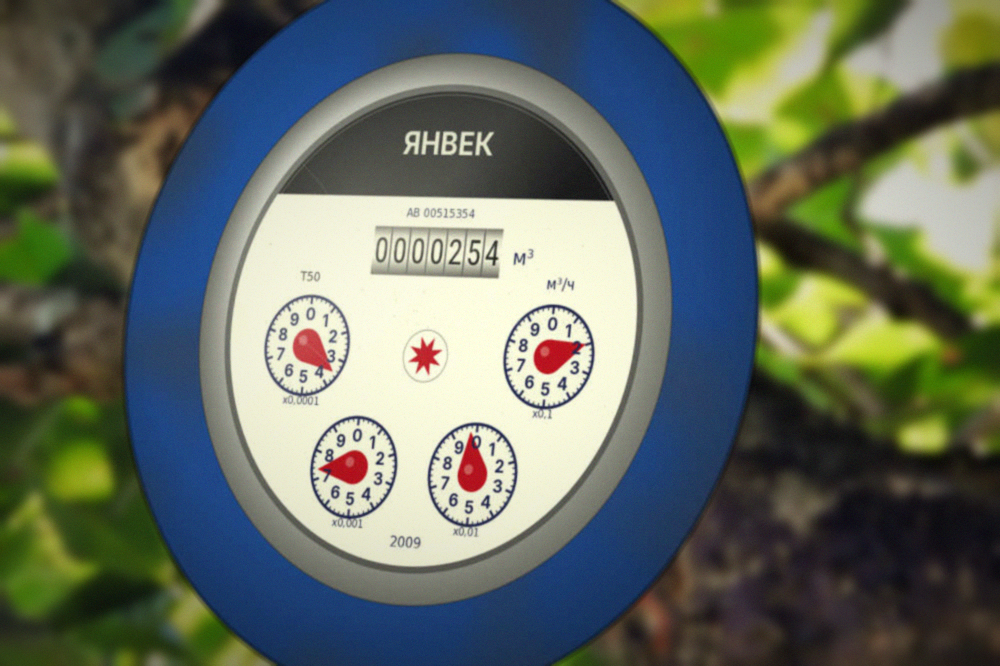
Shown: 254.1973 m³
